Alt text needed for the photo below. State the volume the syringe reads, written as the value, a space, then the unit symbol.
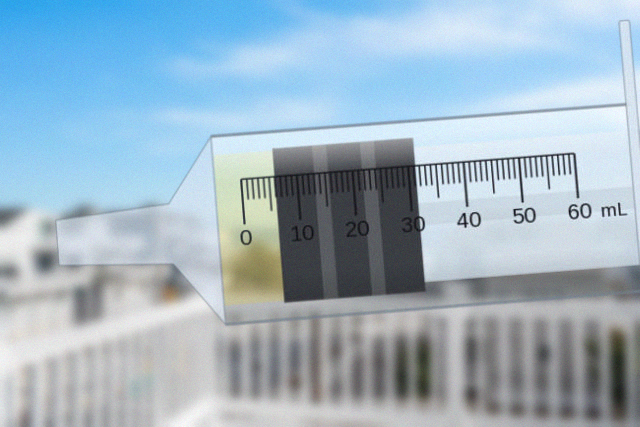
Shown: 6 mL
